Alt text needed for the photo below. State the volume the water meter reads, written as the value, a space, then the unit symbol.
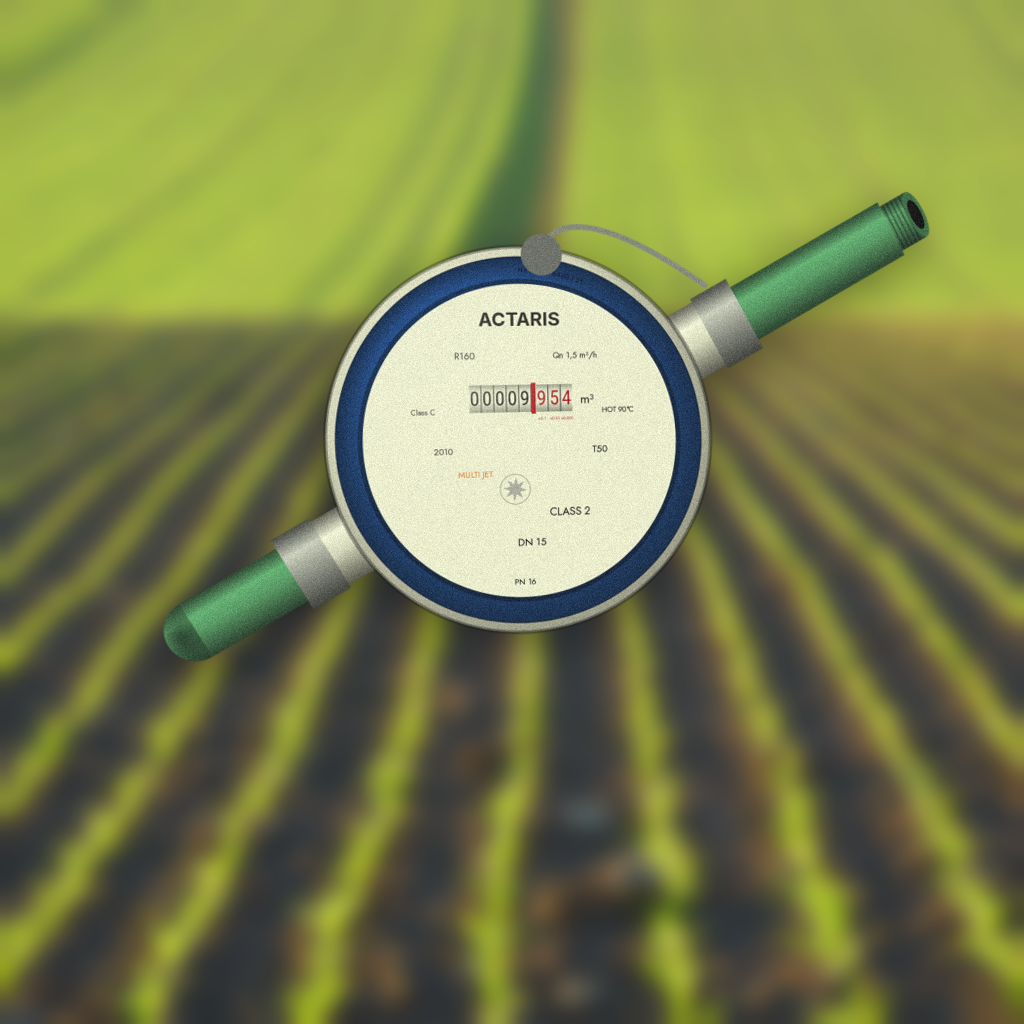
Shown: 9.954 m³
